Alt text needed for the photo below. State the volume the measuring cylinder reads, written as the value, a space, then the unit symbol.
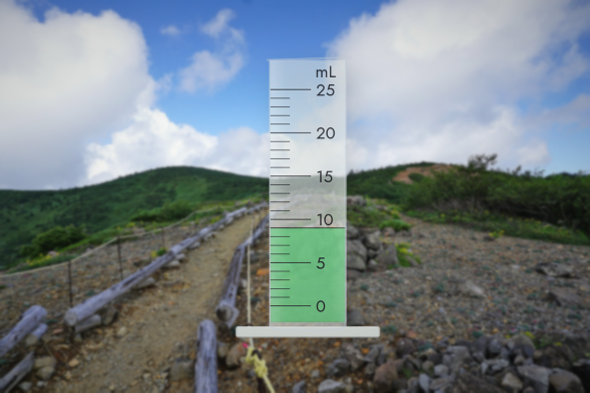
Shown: 9 mL
